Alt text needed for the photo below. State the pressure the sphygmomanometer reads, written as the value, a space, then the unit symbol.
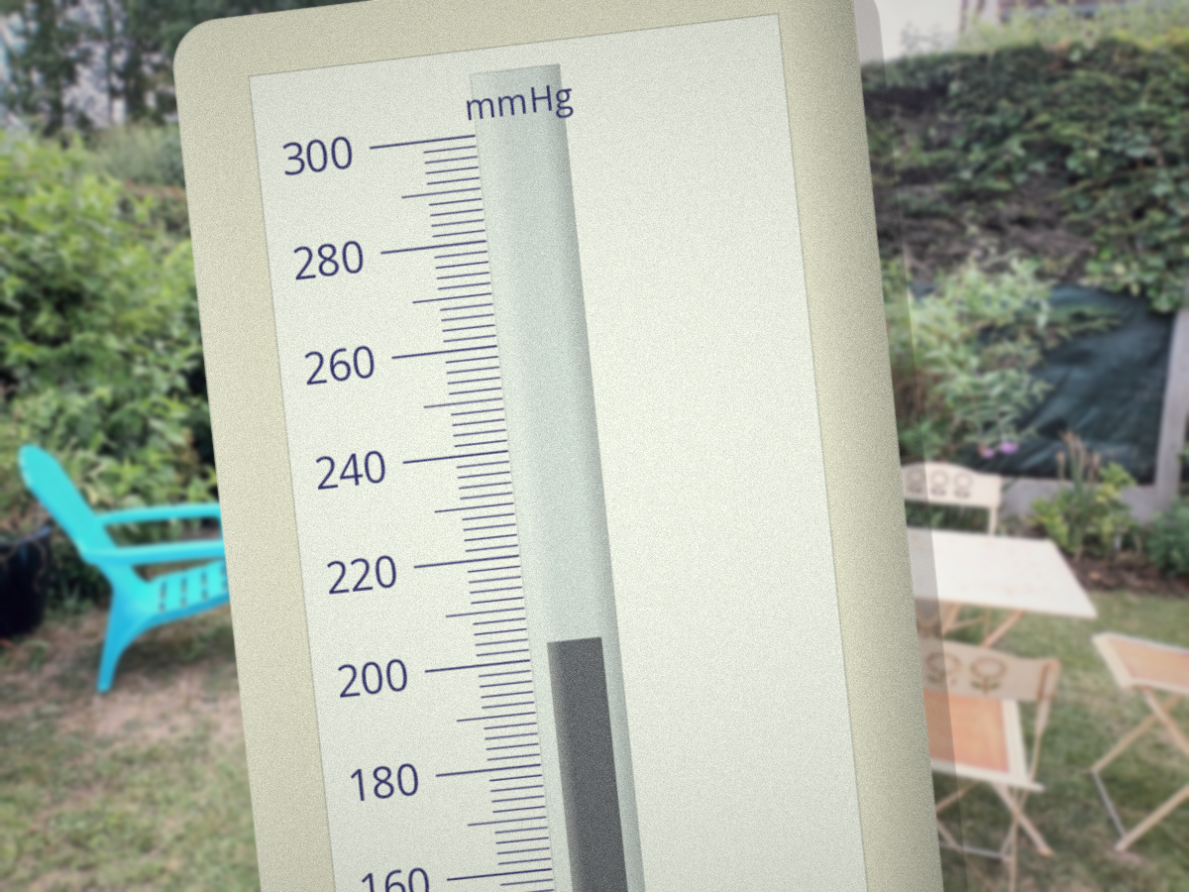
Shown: 203 mmHg
